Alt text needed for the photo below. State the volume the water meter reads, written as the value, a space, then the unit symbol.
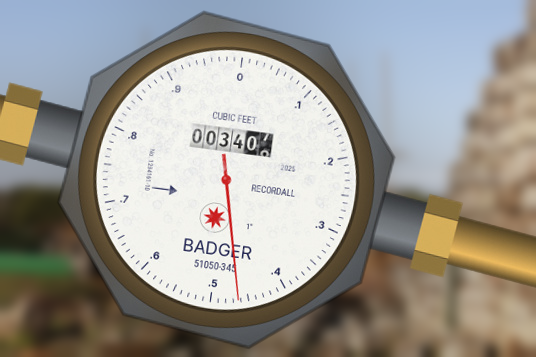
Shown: 3407.46 ft³
